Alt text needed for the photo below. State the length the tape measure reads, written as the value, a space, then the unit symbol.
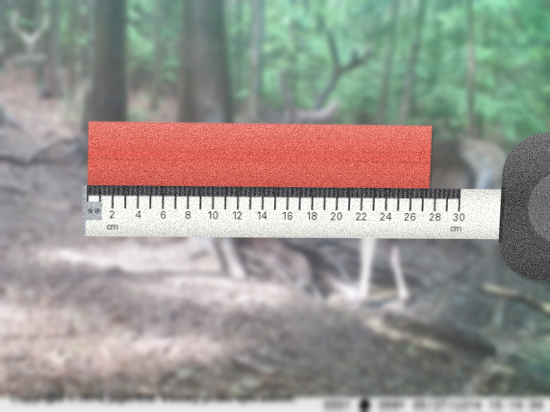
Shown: 27.5 cm
